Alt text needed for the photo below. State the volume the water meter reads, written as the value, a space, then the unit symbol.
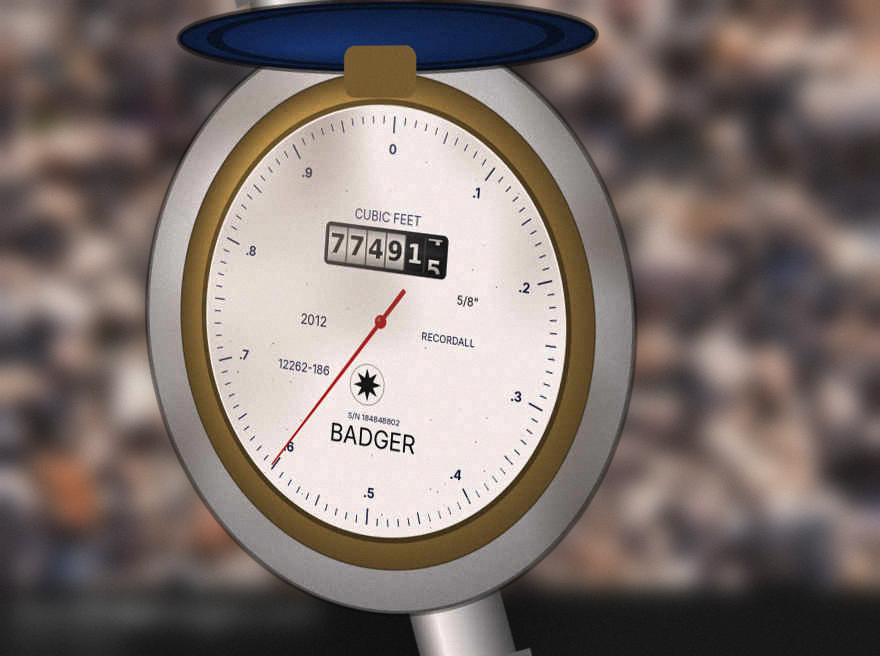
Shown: 774914.60 ft³
